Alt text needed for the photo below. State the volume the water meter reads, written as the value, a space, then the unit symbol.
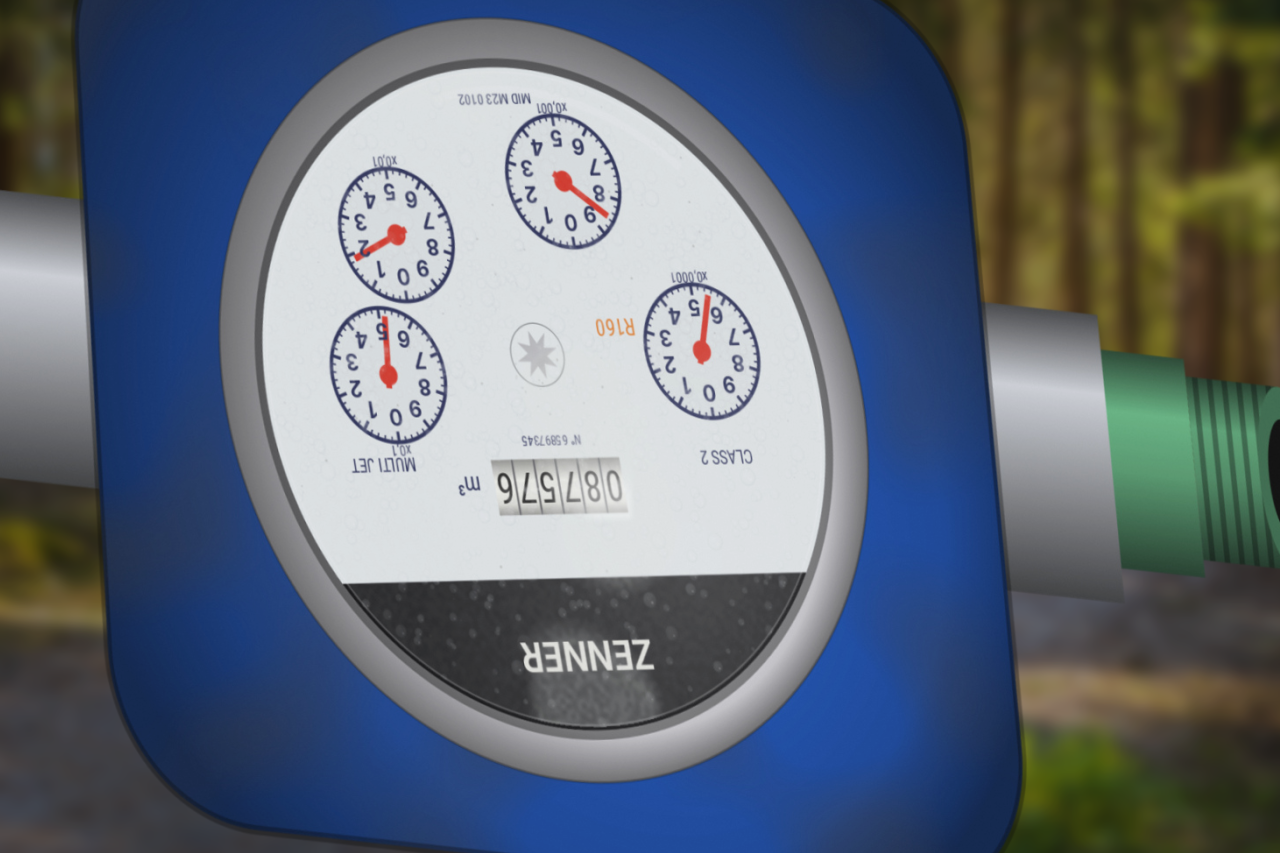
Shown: 87576.5185 m³
